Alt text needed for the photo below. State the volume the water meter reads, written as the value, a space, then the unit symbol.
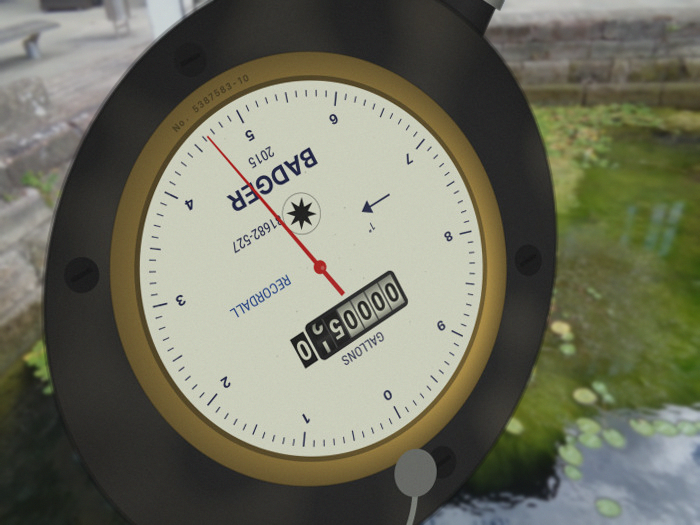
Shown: 514.6 gal
